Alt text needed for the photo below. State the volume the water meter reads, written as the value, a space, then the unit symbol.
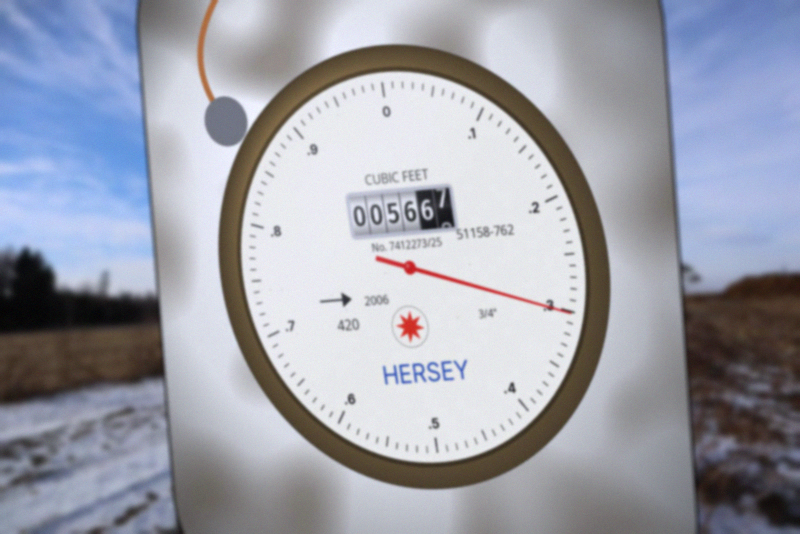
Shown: 5667.30 ft³
